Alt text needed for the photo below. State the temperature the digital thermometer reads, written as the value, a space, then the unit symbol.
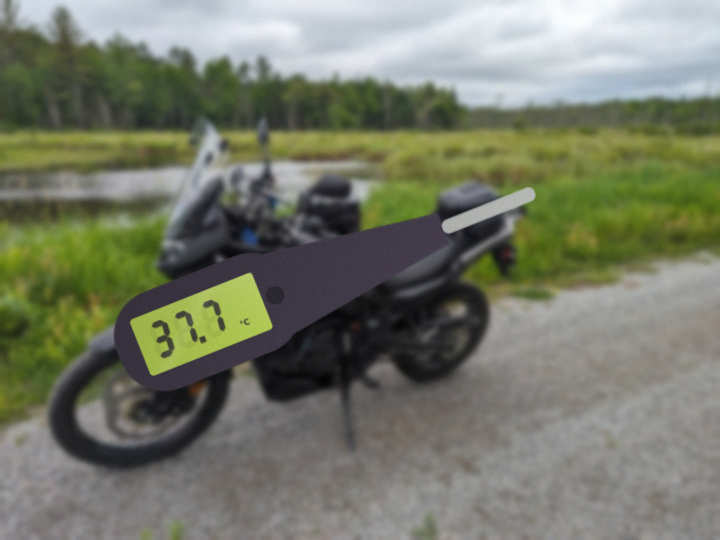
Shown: 37.7 °C
